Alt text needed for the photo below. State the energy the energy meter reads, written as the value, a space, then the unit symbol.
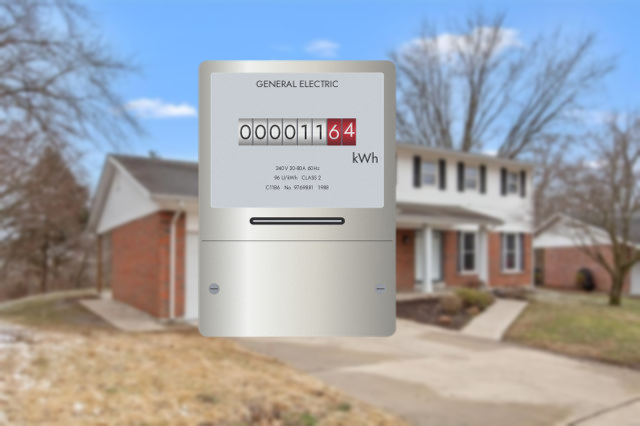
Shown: 11.64 kWh
